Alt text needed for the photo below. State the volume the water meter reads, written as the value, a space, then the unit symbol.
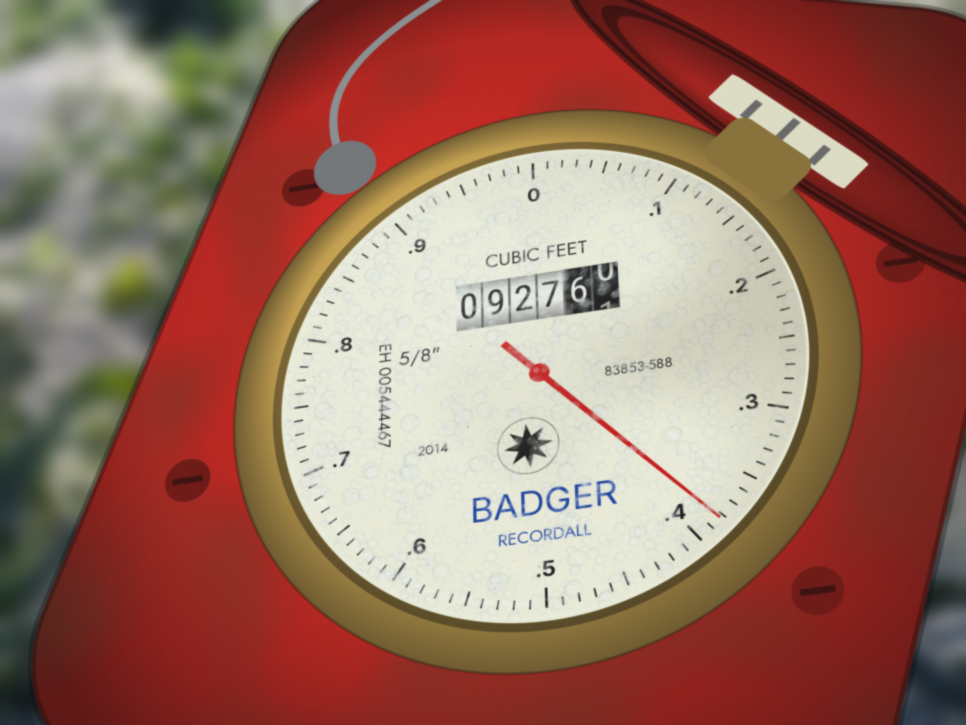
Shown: 92760.38 ft³
